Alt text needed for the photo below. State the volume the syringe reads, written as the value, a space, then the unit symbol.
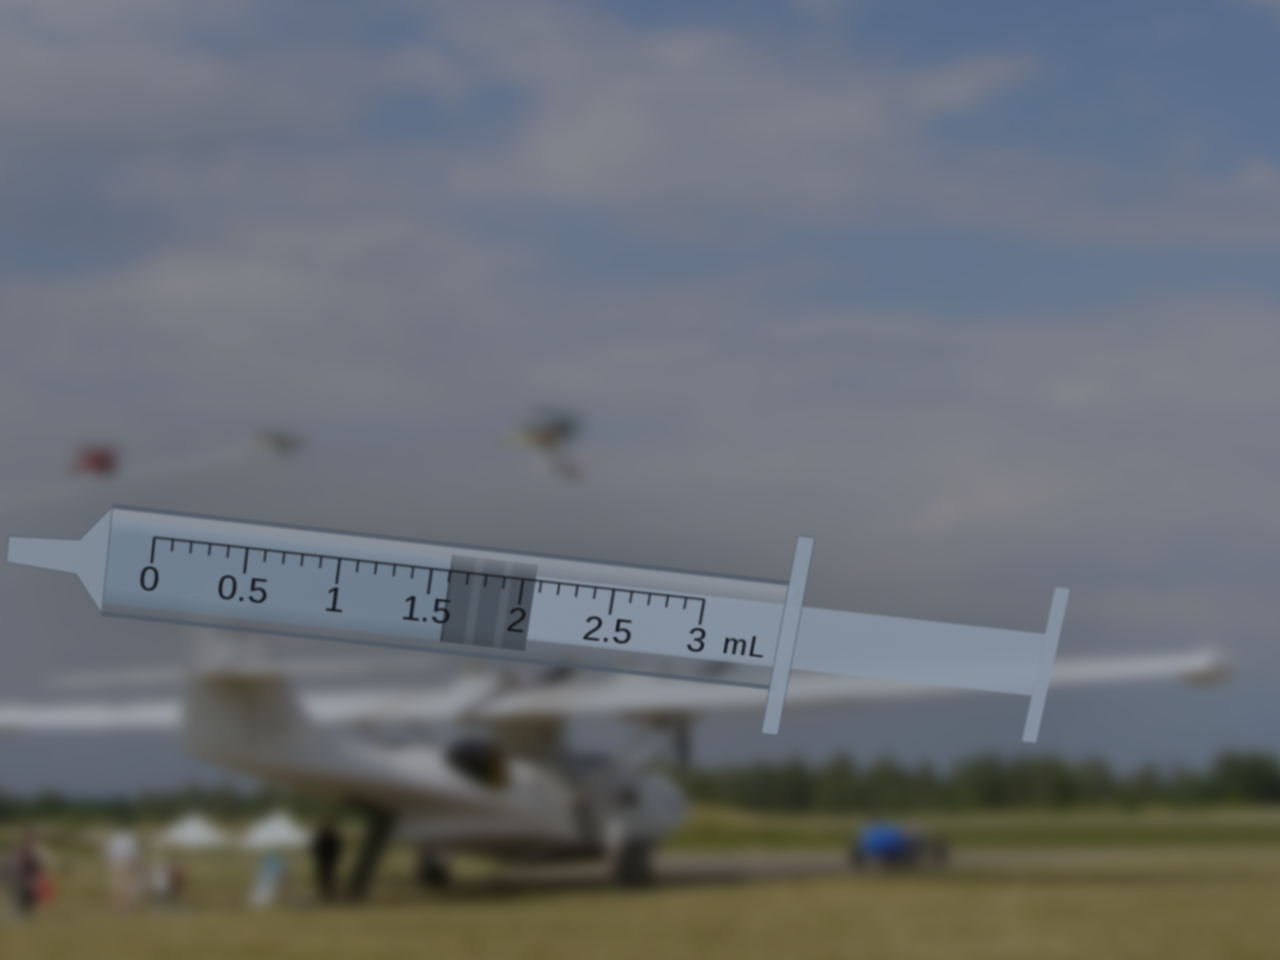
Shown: 1.6 mL
